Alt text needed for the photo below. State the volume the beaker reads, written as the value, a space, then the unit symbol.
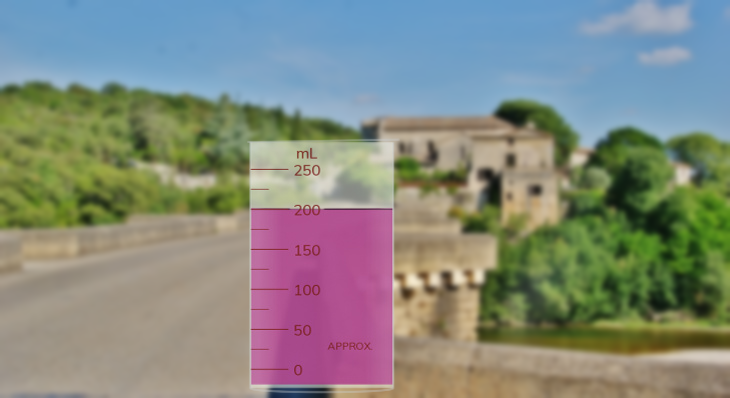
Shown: 200 mL
